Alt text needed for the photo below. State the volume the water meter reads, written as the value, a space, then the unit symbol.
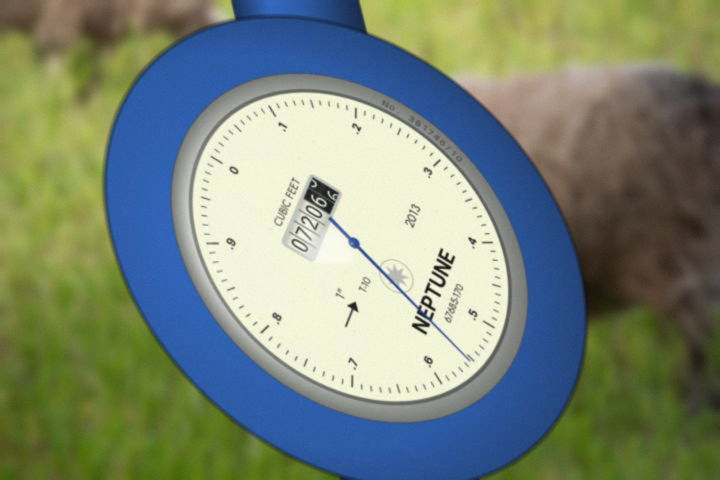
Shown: 72065.55 ft³
